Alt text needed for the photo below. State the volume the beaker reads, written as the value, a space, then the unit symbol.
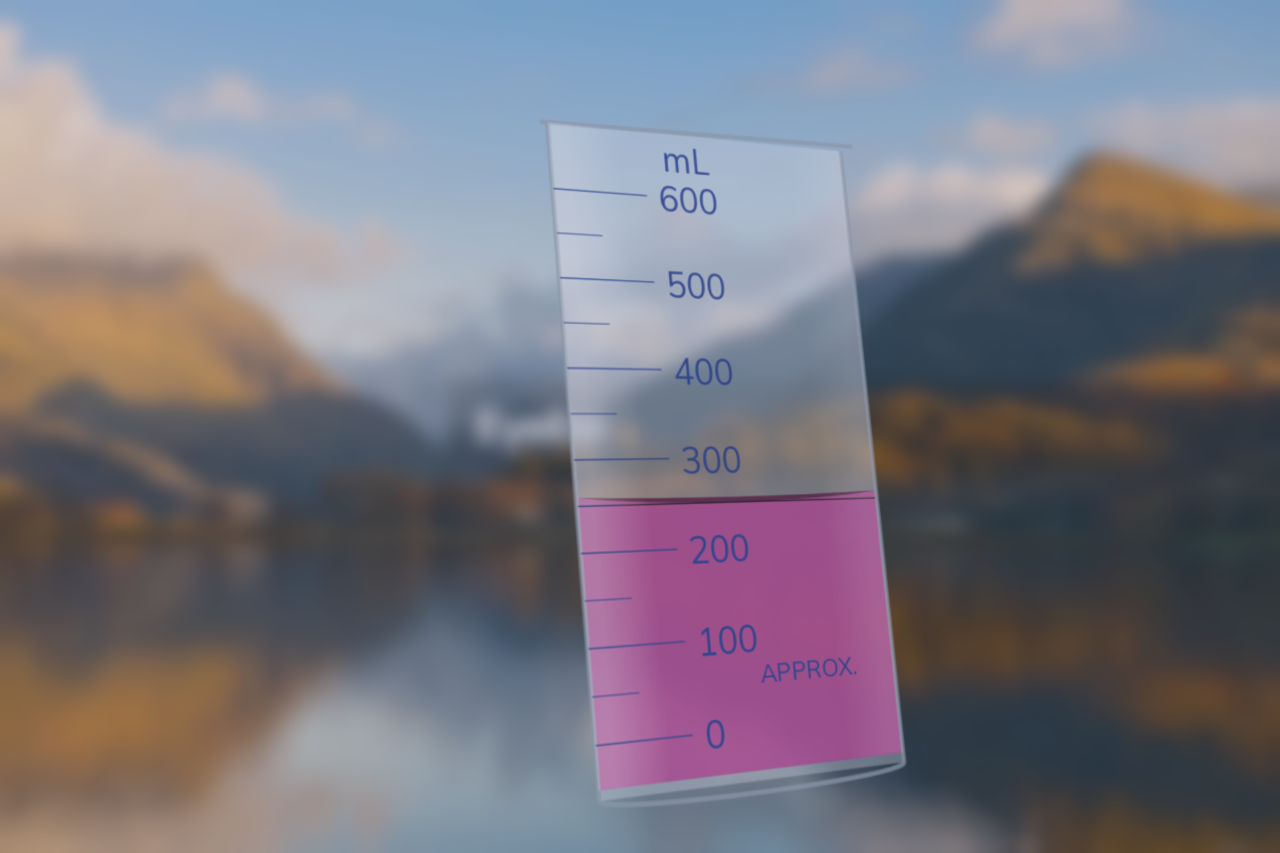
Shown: 250 mL
